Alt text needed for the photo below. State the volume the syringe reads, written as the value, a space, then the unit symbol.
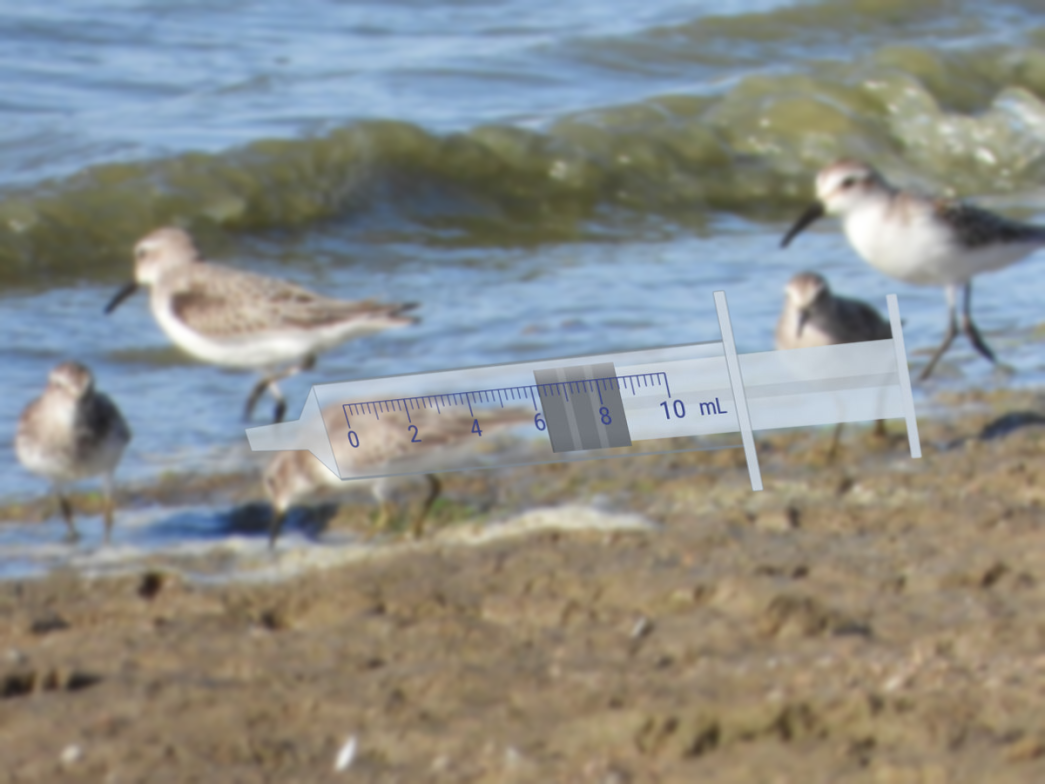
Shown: 6.2 mL
